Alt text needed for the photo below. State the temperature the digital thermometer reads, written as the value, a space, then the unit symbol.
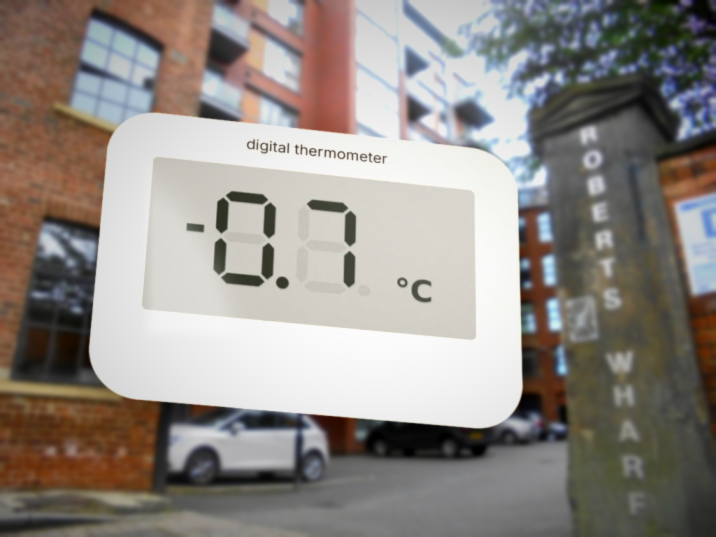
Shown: -0.7 °C
